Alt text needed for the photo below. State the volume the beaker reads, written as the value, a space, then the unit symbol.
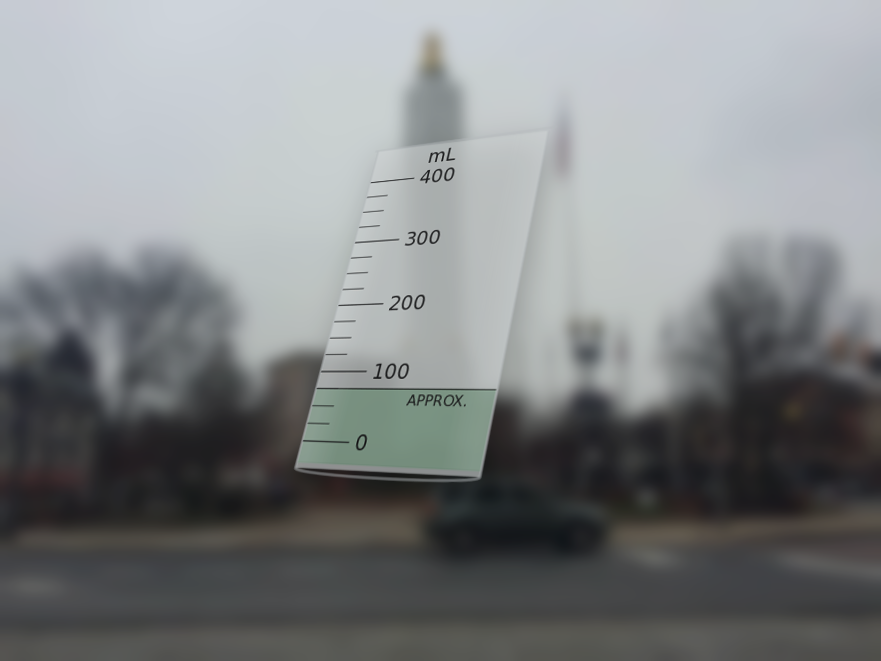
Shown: 75 mL
